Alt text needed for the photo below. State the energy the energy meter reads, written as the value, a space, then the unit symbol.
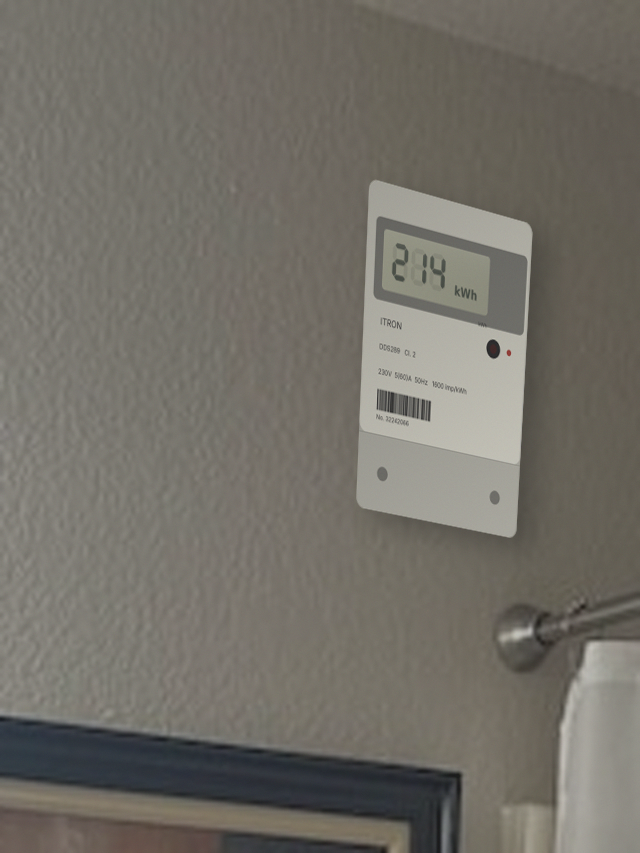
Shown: 214 kWh
